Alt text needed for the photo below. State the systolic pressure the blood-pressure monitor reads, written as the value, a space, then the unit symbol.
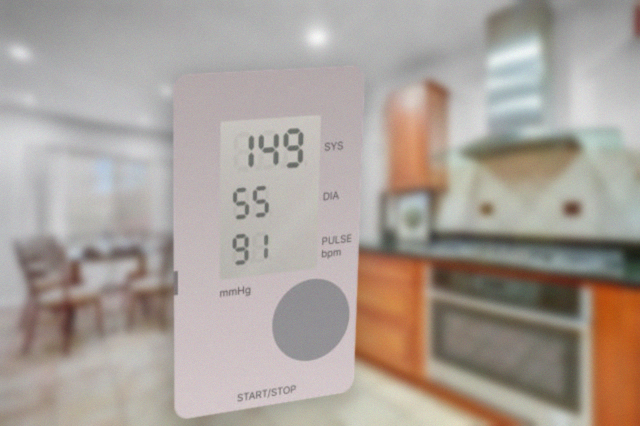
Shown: 149 mmHg
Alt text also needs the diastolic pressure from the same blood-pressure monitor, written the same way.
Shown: 55 mmHg
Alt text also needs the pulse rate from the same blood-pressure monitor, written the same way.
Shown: 91 bpm
